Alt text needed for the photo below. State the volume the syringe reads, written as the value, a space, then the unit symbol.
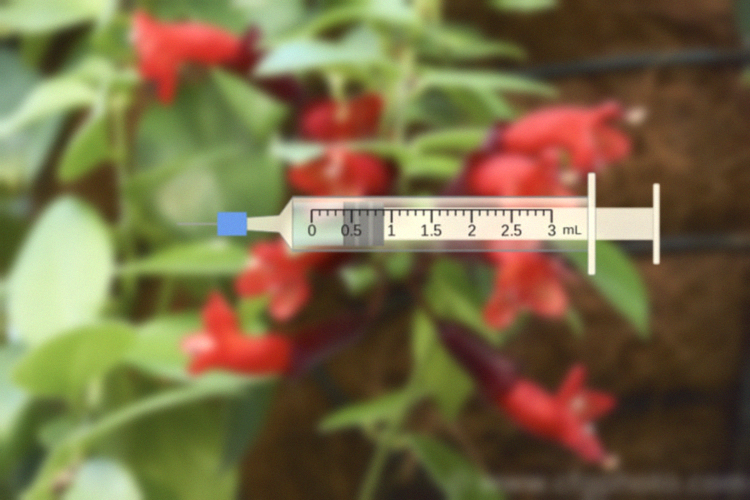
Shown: 0.4 mL
